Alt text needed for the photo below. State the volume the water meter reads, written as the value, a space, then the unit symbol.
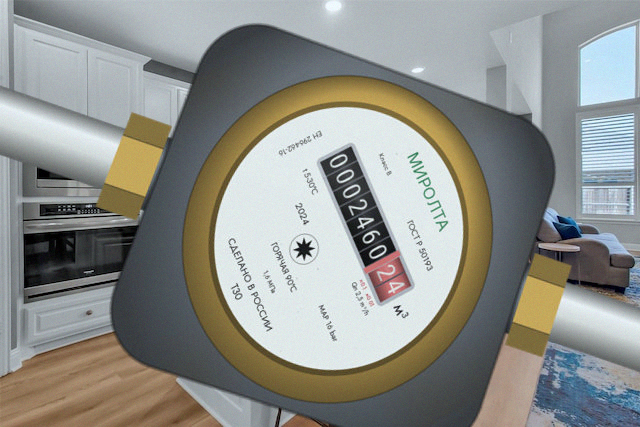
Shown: 2460.24 m³
